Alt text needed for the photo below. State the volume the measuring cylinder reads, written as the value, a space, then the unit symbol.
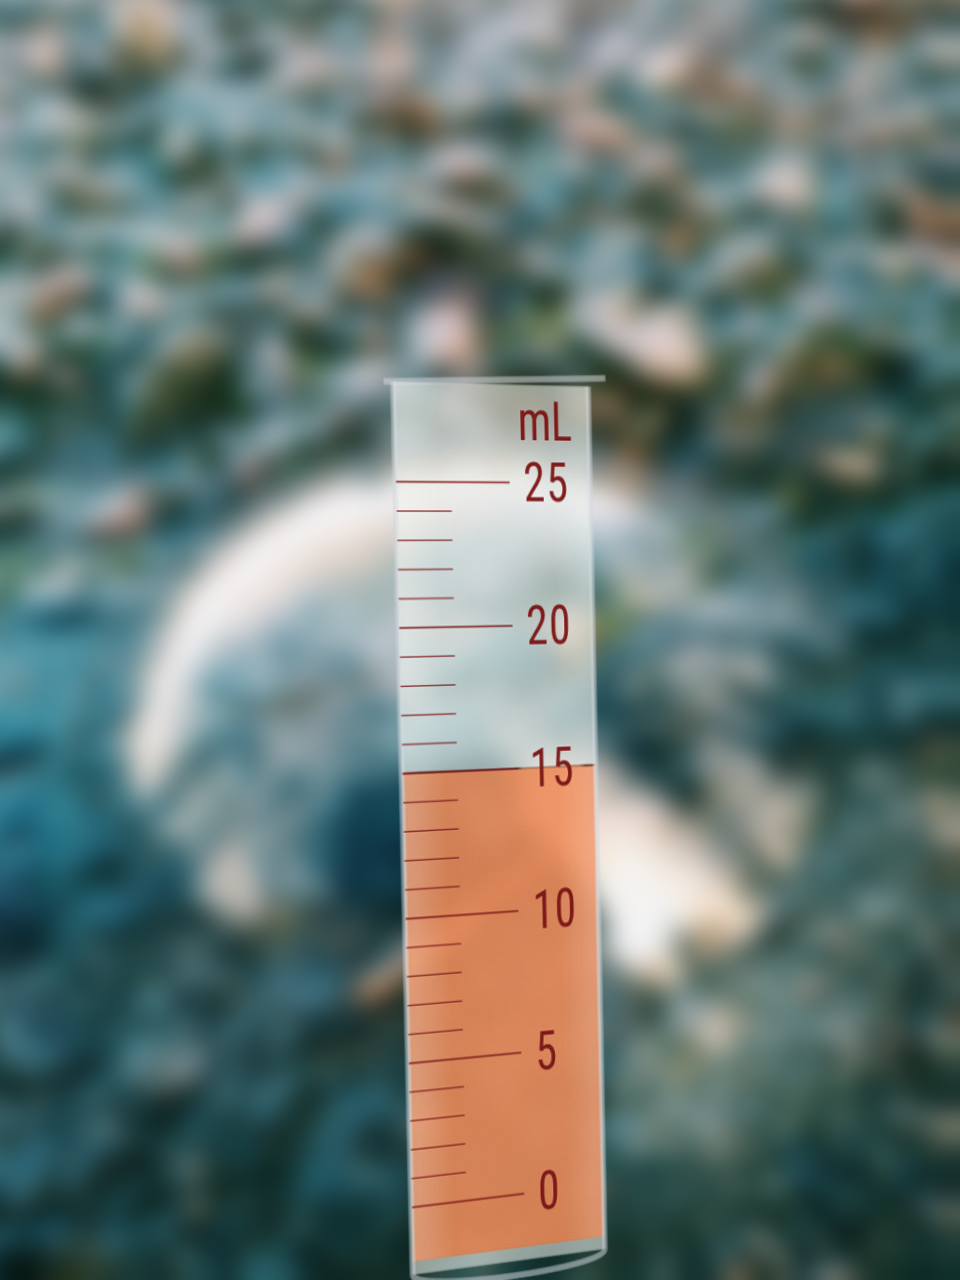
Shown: 15 mL
